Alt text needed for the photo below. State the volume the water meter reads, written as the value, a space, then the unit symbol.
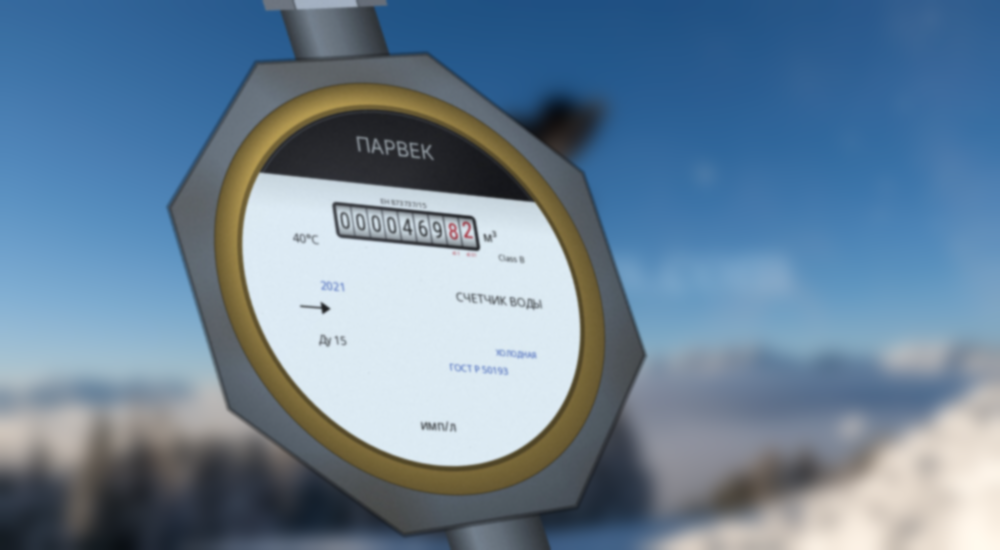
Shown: 469.82 m³
